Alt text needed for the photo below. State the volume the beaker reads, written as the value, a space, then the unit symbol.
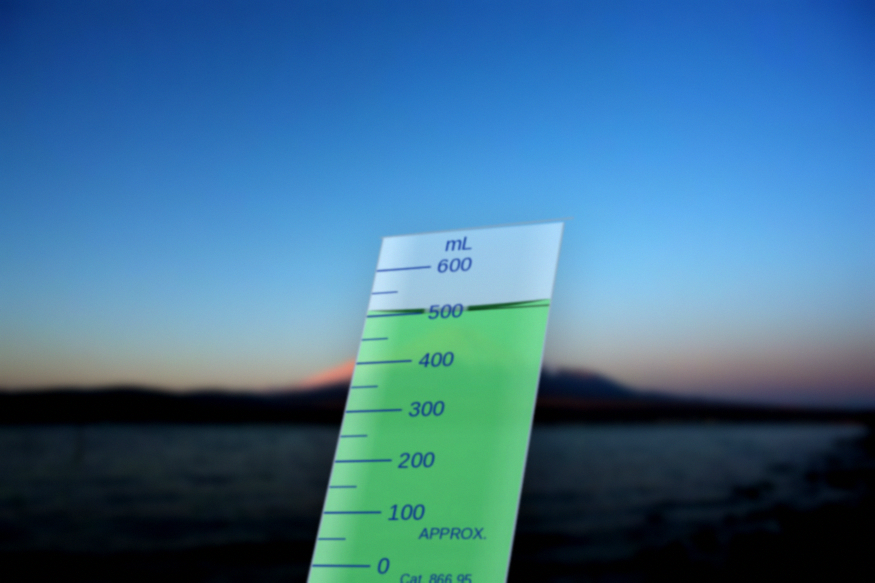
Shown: 500 mL
